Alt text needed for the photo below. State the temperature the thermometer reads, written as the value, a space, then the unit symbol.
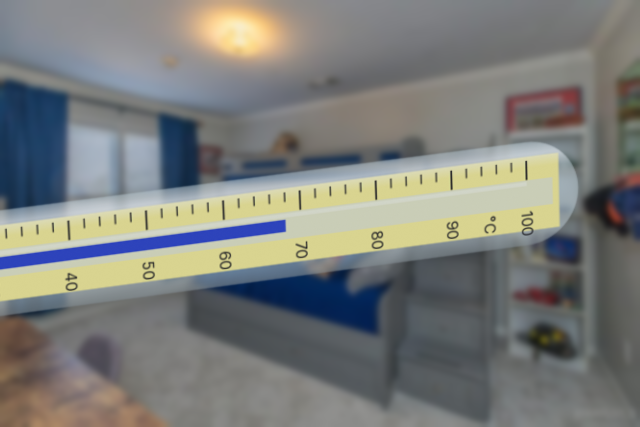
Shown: 68 °C
